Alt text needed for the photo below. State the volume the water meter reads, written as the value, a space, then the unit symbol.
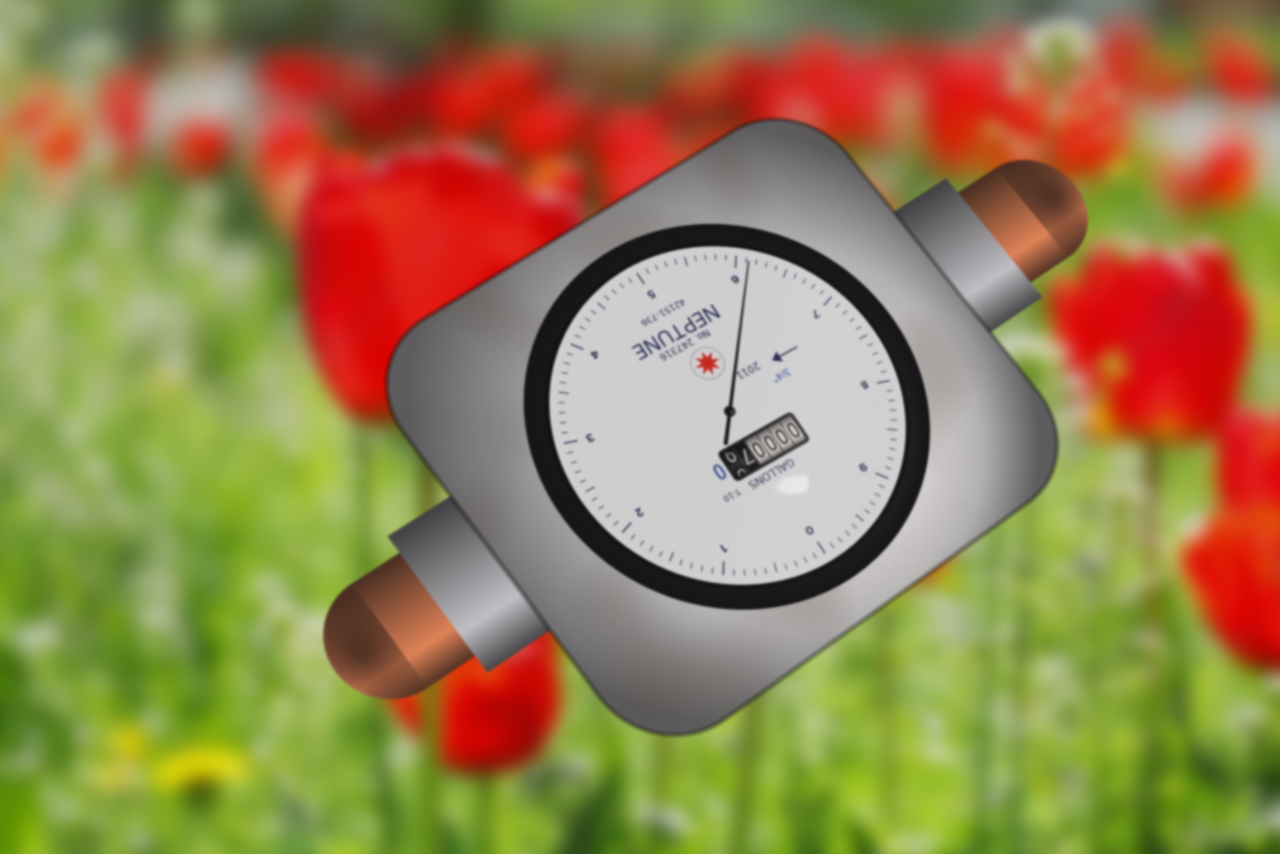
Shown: 786.1 gal
